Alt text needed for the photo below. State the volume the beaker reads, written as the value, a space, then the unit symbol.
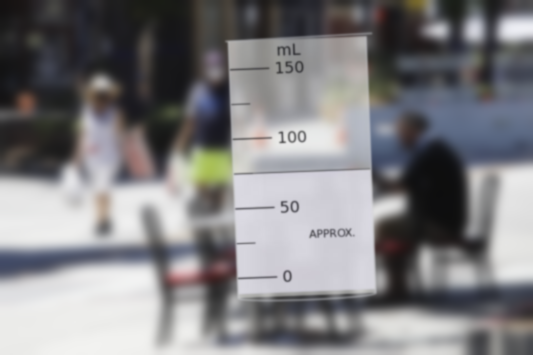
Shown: 75 mL
